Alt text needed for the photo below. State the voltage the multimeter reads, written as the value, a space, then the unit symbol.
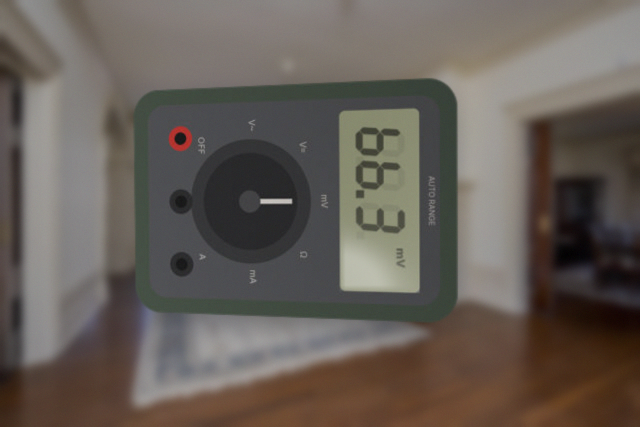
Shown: 66.3 mV
